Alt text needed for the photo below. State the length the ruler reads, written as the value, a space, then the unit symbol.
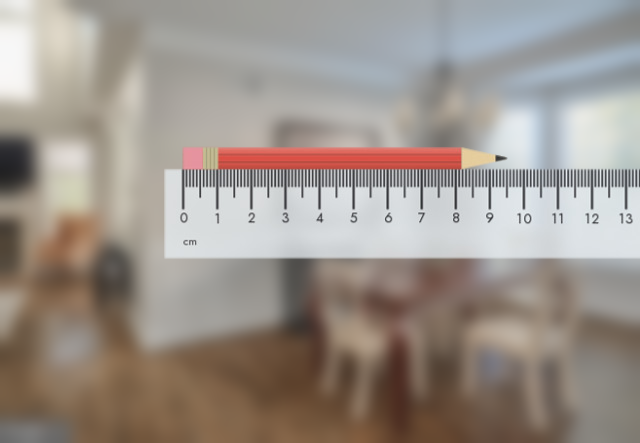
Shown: 9.5 cm
